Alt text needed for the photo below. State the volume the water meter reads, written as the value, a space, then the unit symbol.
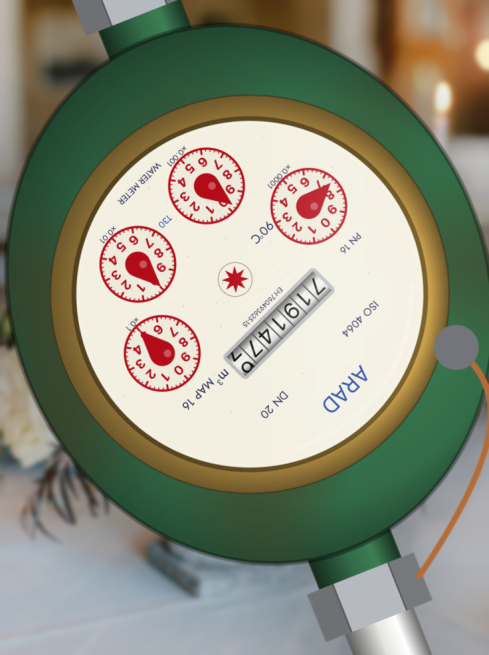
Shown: 7191476.4997 m³
